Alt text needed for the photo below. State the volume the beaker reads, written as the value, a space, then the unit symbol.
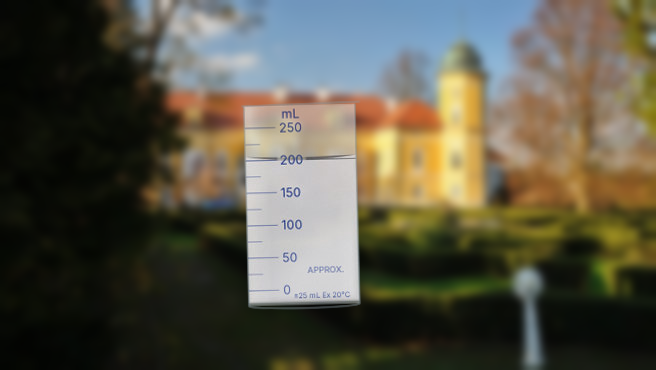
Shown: 200 mL
